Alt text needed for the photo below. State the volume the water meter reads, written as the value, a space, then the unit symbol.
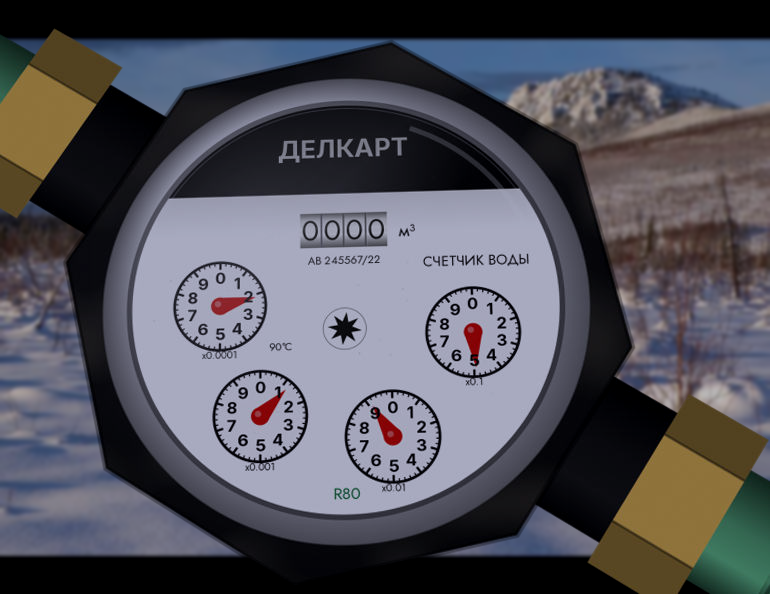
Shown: 0.4912 m³
